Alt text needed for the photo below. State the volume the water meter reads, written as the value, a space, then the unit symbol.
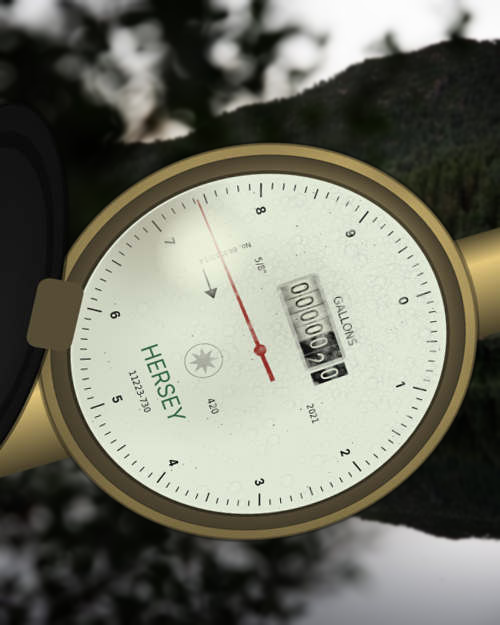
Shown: 17.4 gal
